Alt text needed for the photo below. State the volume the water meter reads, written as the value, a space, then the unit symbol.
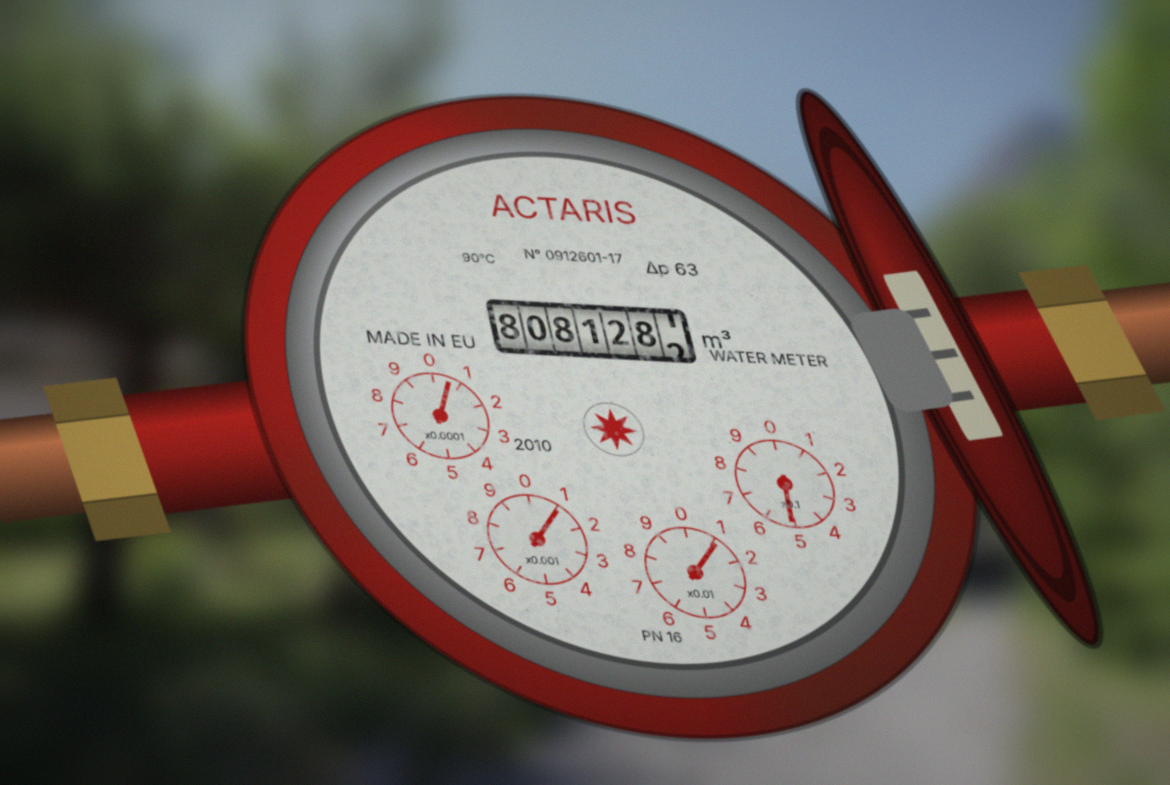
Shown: 8081281.5110 m³
